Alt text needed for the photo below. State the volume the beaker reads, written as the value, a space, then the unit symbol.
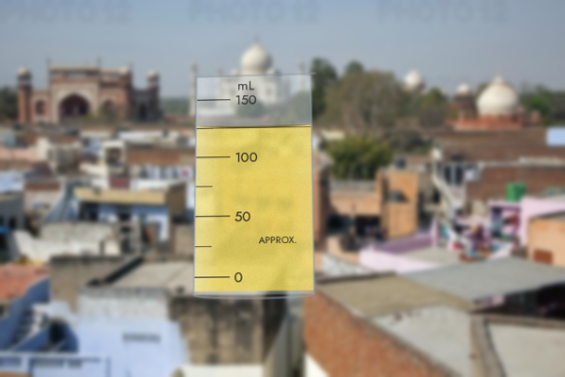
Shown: 125 mL
